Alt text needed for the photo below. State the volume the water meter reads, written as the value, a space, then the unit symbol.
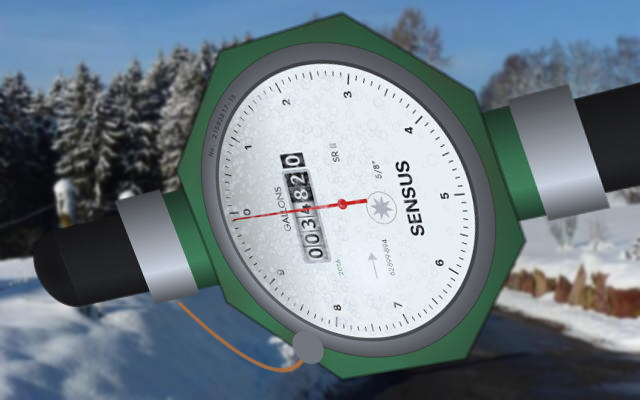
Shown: 34819.9 gal
